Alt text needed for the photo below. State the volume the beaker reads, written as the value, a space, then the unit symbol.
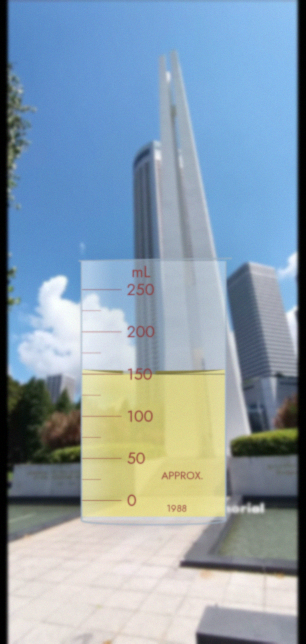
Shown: 150 mL
